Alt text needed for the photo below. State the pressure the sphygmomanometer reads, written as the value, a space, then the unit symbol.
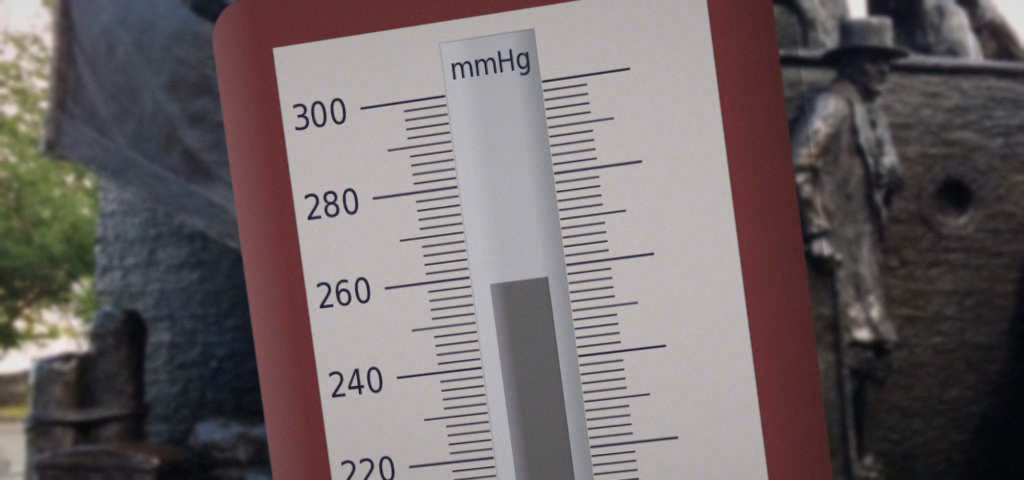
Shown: 258 mmHg
